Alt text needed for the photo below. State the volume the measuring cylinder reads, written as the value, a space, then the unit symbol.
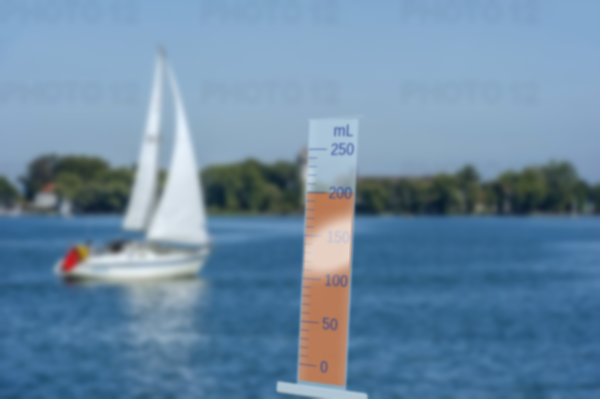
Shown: 200 mL
